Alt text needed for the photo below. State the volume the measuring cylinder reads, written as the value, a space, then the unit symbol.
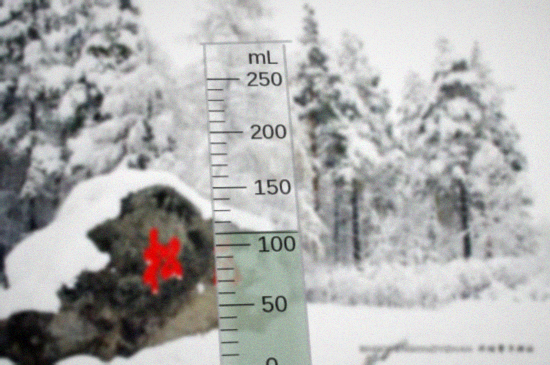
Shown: 110 mL
